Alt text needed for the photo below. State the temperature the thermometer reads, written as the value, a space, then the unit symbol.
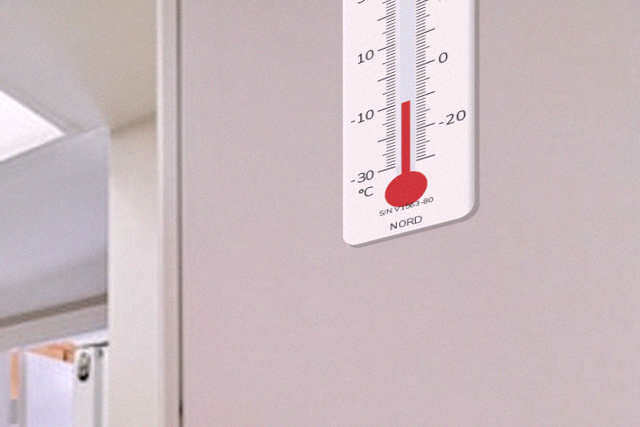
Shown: -10 °C
